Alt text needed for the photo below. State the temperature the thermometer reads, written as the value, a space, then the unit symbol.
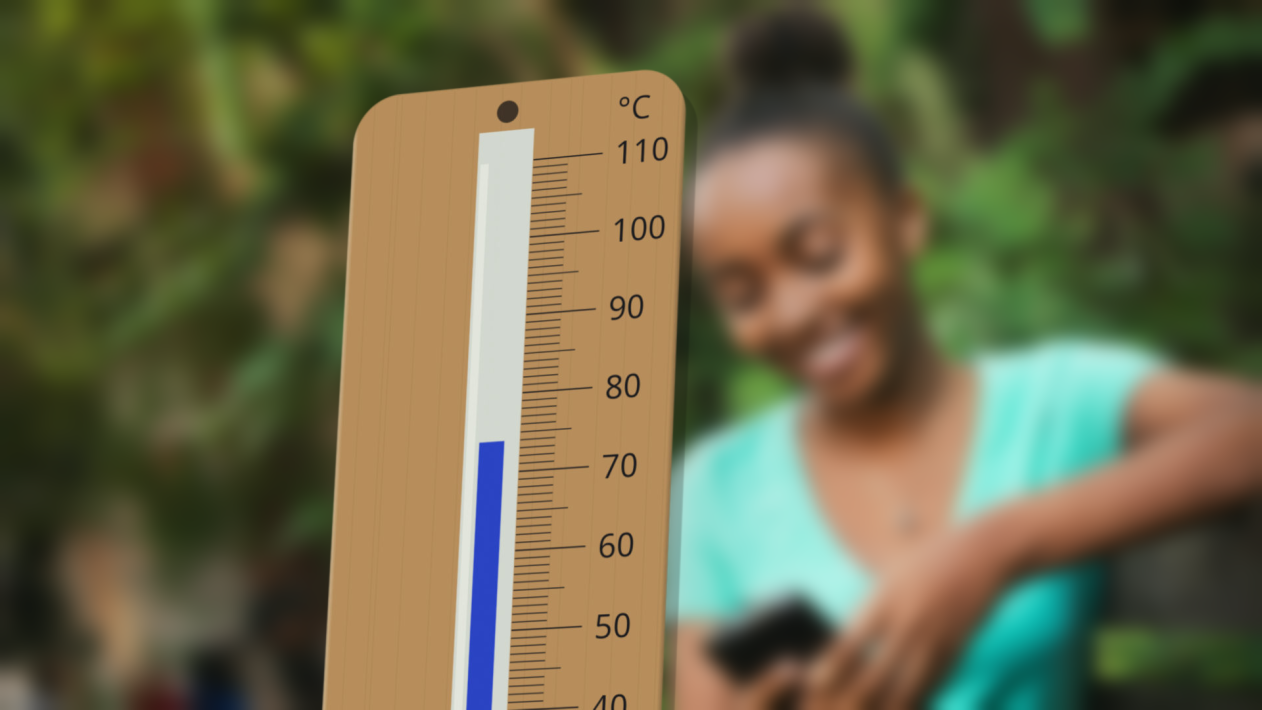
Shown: 74 °C
